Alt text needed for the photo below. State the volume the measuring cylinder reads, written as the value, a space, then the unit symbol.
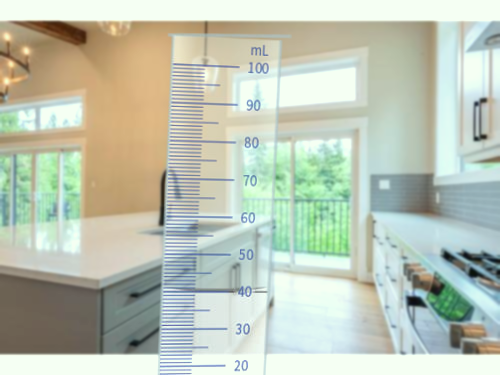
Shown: 40 mL
